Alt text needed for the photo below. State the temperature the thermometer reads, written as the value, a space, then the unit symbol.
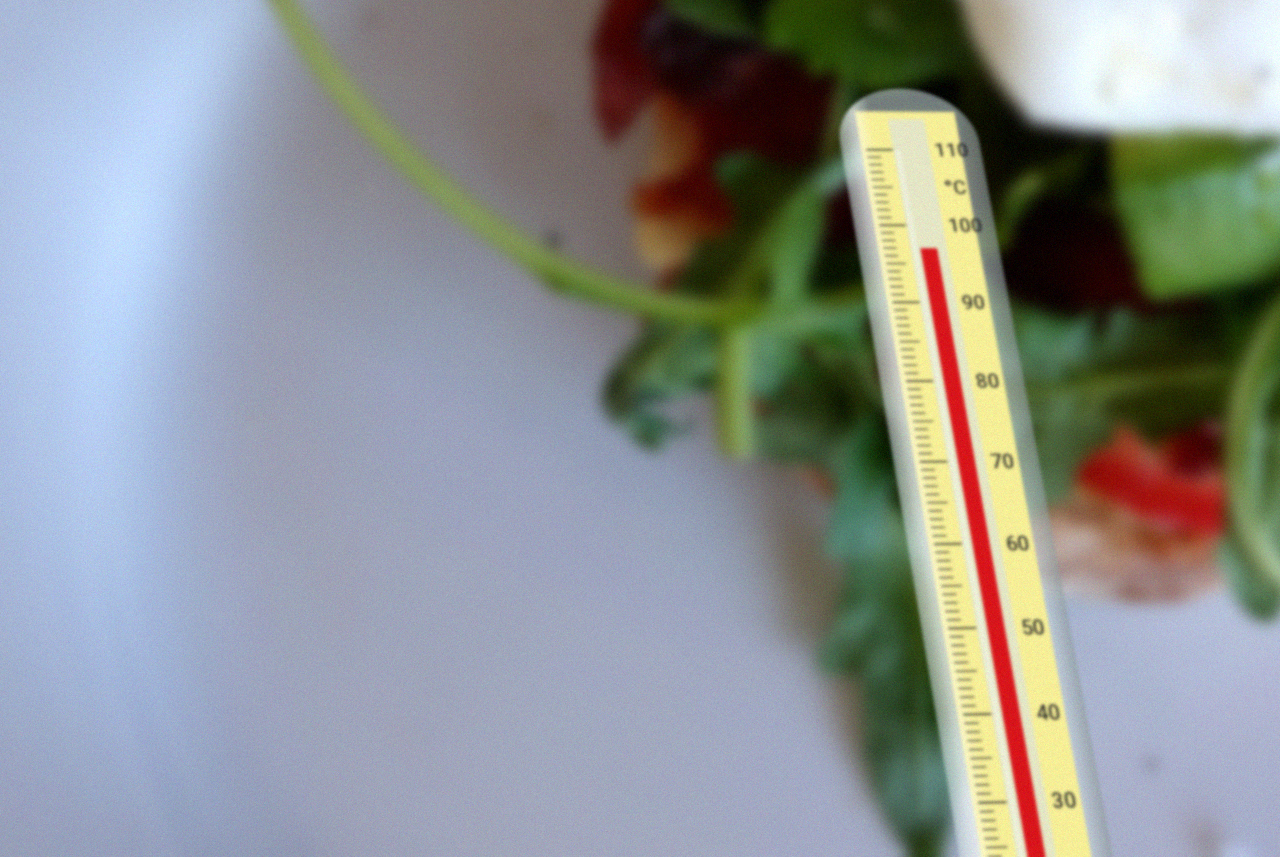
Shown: 97 °C
